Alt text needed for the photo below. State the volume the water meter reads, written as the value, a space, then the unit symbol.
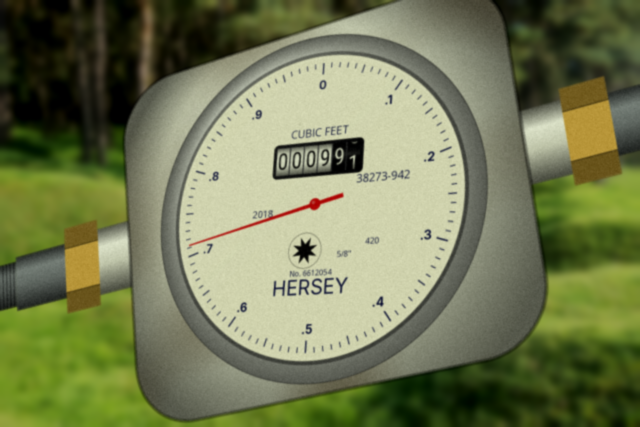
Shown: 990.71 ft³
